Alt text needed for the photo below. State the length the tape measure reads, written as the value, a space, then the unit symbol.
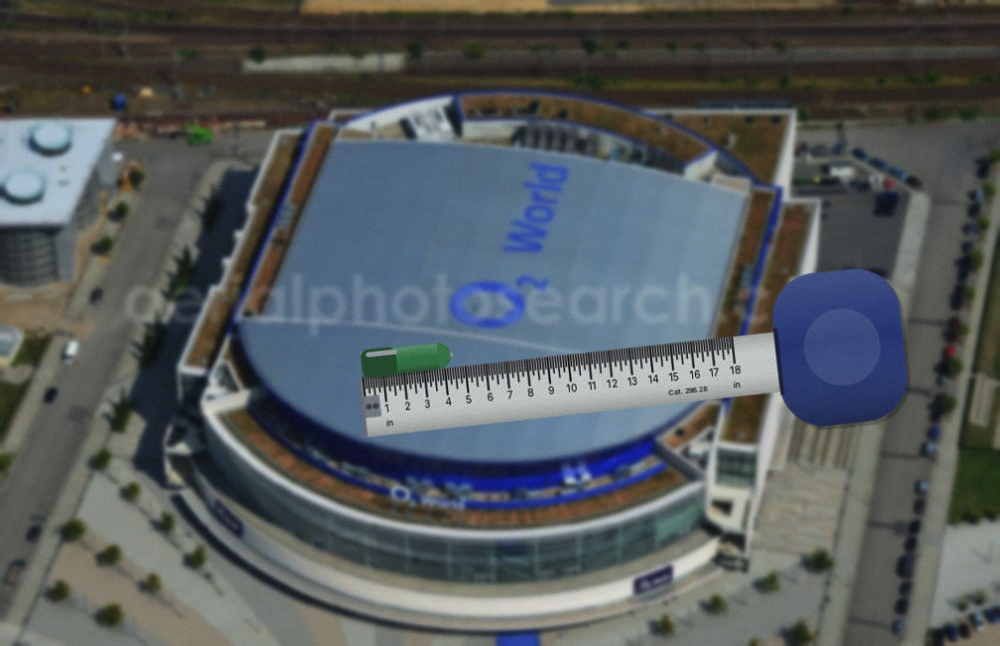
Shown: 4.5 in
